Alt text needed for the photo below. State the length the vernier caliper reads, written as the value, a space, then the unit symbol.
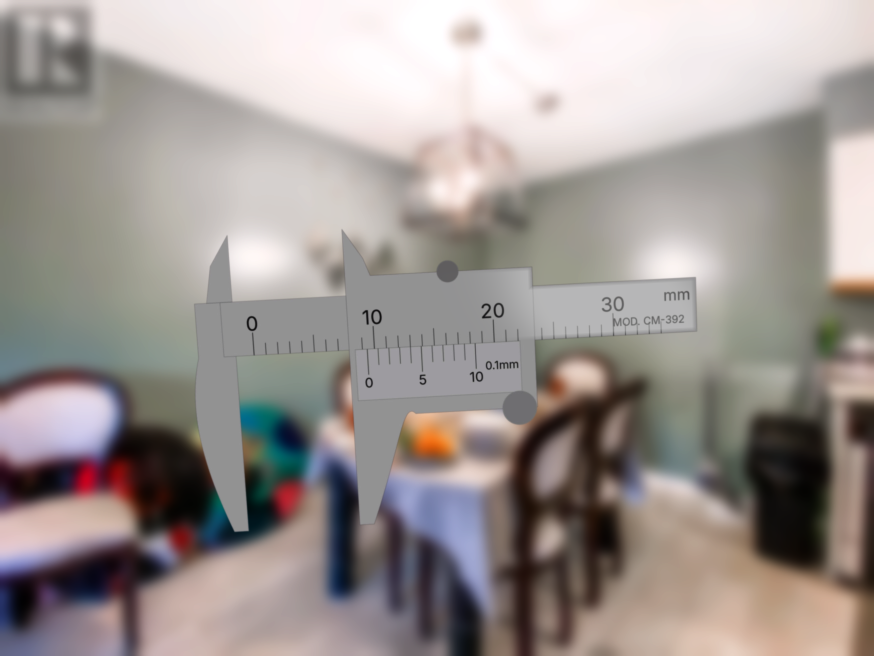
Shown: 9.4 mm
